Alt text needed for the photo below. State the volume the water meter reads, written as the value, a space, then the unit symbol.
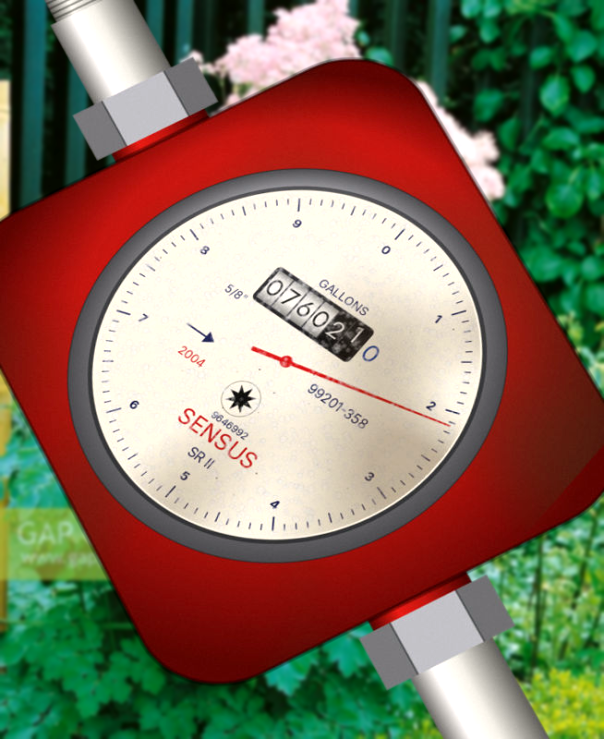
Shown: 760212.1 gal
